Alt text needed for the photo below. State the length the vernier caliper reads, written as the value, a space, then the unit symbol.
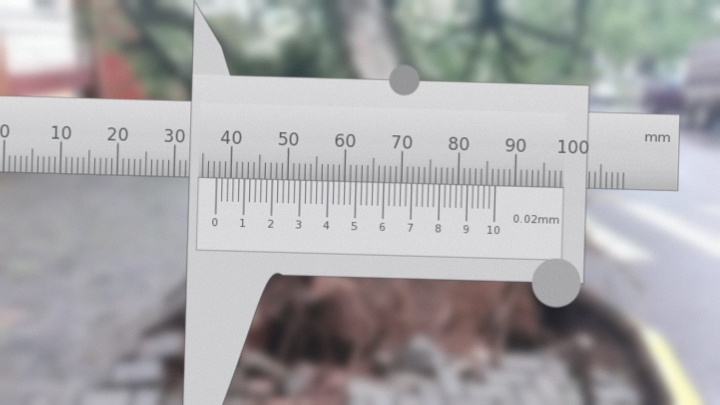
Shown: 37.5 mm
